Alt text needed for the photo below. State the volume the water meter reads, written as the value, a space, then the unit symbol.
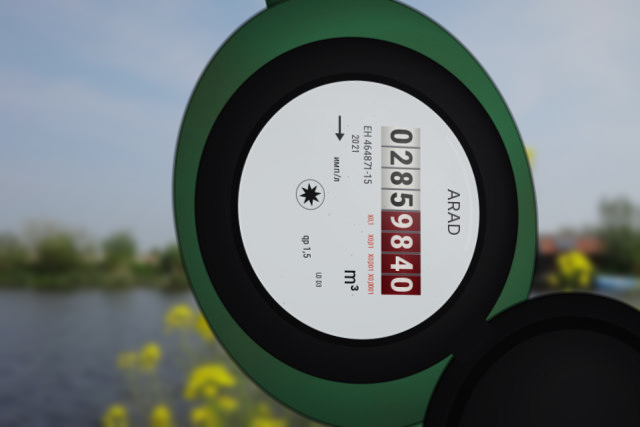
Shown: 285.9840 m³
